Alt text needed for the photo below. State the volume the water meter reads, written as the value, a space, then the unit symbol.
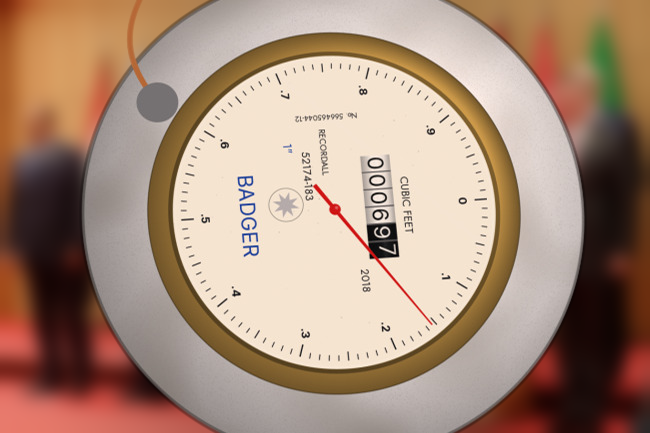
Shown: 697.15 ft³
